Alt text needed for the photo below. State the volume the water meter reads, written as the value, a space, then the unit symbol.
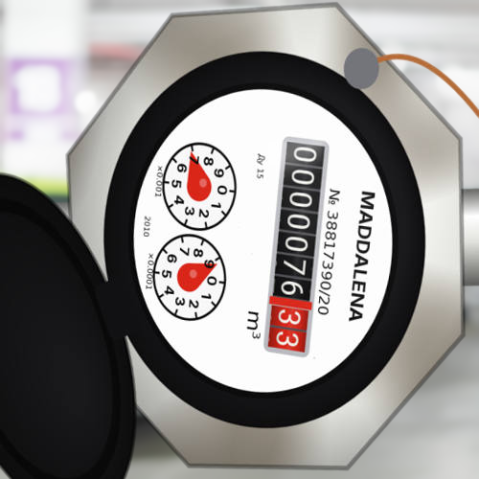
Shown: 76.3369 m³
